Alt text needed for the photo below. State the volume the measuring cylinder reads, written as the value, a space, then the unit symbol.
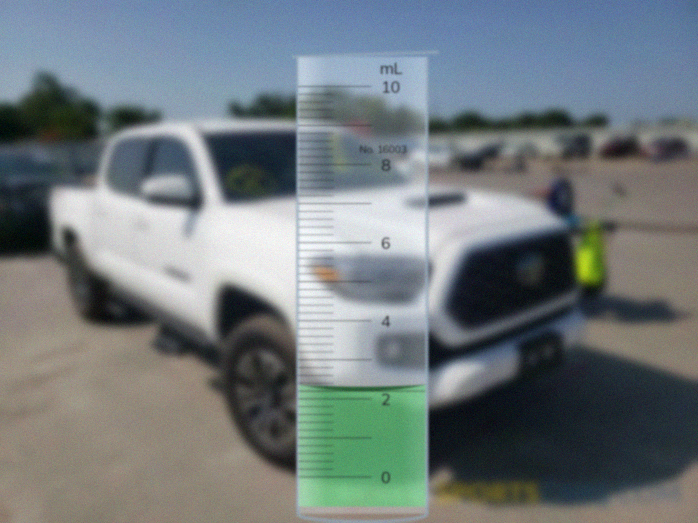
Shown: 2.2 mL
